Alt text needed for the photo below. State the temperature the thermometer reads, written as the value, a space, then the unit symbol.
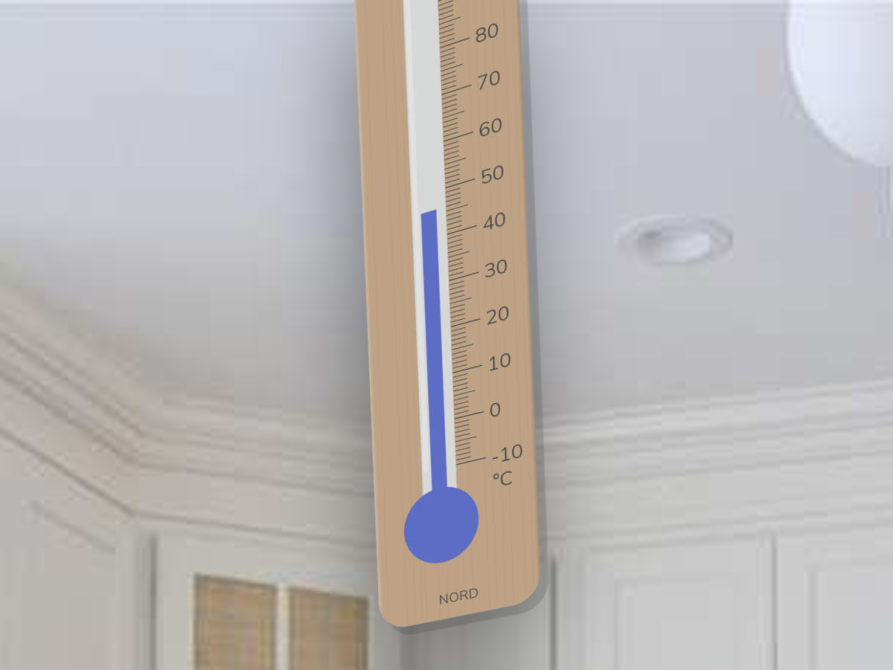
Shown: 46 °C
